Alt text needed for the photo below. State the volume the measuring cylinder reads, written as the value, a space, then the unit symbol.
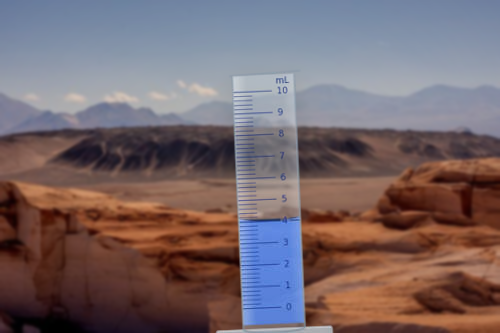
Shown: 4 mL
